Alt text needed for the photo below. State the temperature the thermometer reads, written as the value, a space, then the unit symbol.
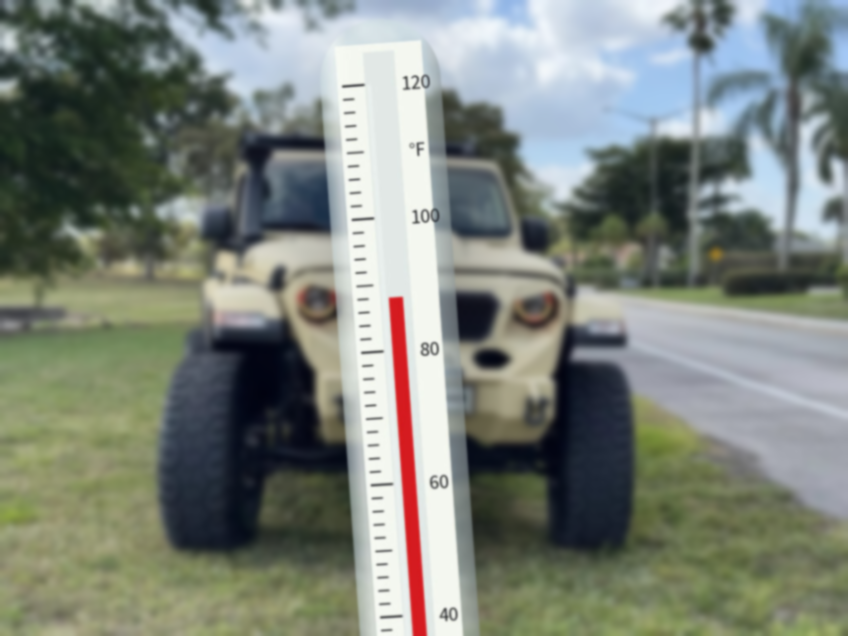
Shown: 88 °F
